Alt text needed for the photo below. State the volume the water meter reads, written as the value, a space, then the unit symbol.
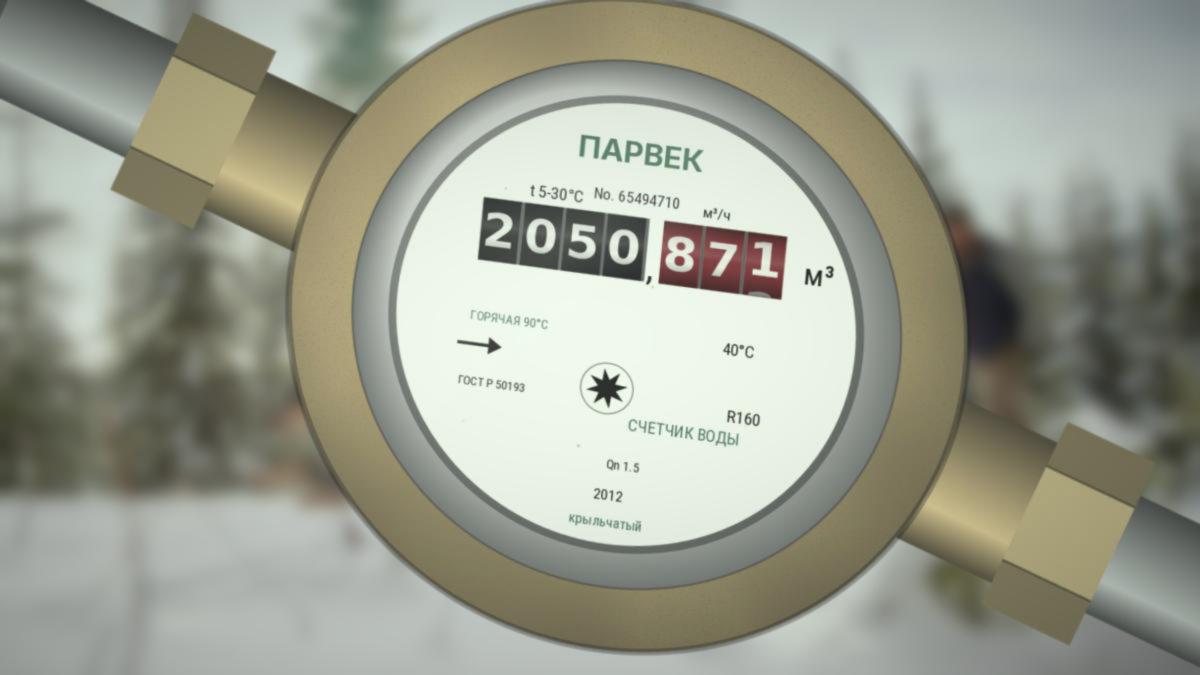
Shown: 2050.871 m³
